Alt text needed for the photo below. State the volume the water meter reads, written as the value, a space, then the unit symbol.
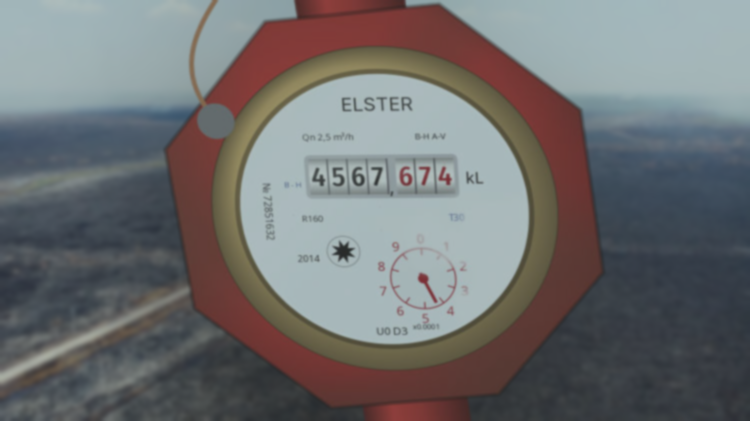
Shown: 4567.6744 kL
